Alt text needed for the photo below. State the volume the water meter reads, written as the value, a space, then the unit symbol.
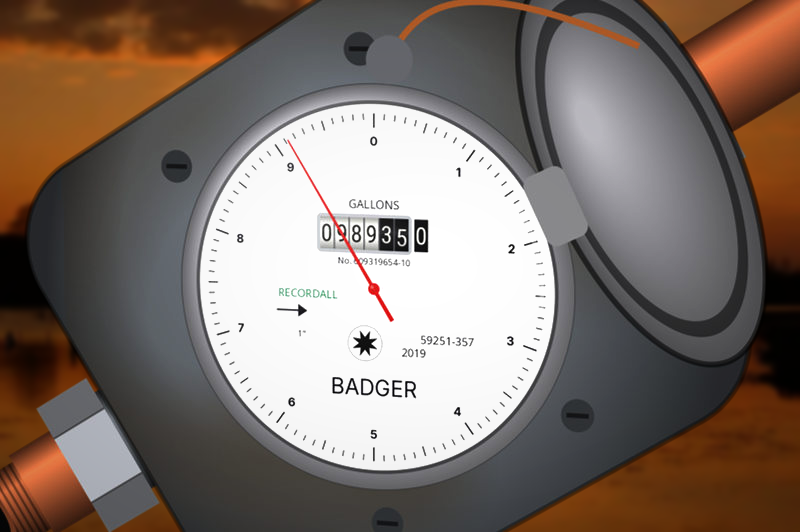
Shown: 989349.1 gal
